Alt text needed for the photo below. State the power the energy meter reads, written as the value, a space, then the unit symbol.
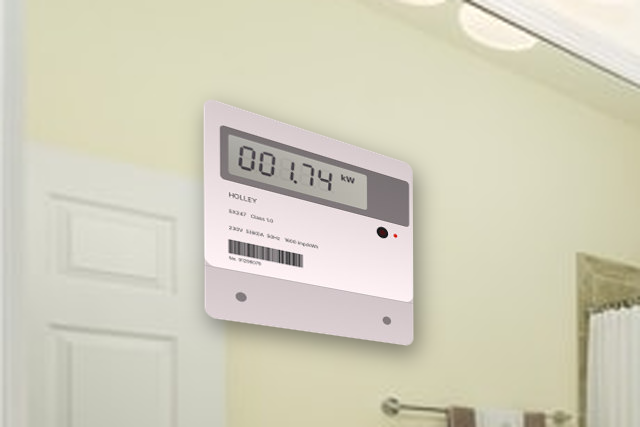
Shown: 1.74 kW
